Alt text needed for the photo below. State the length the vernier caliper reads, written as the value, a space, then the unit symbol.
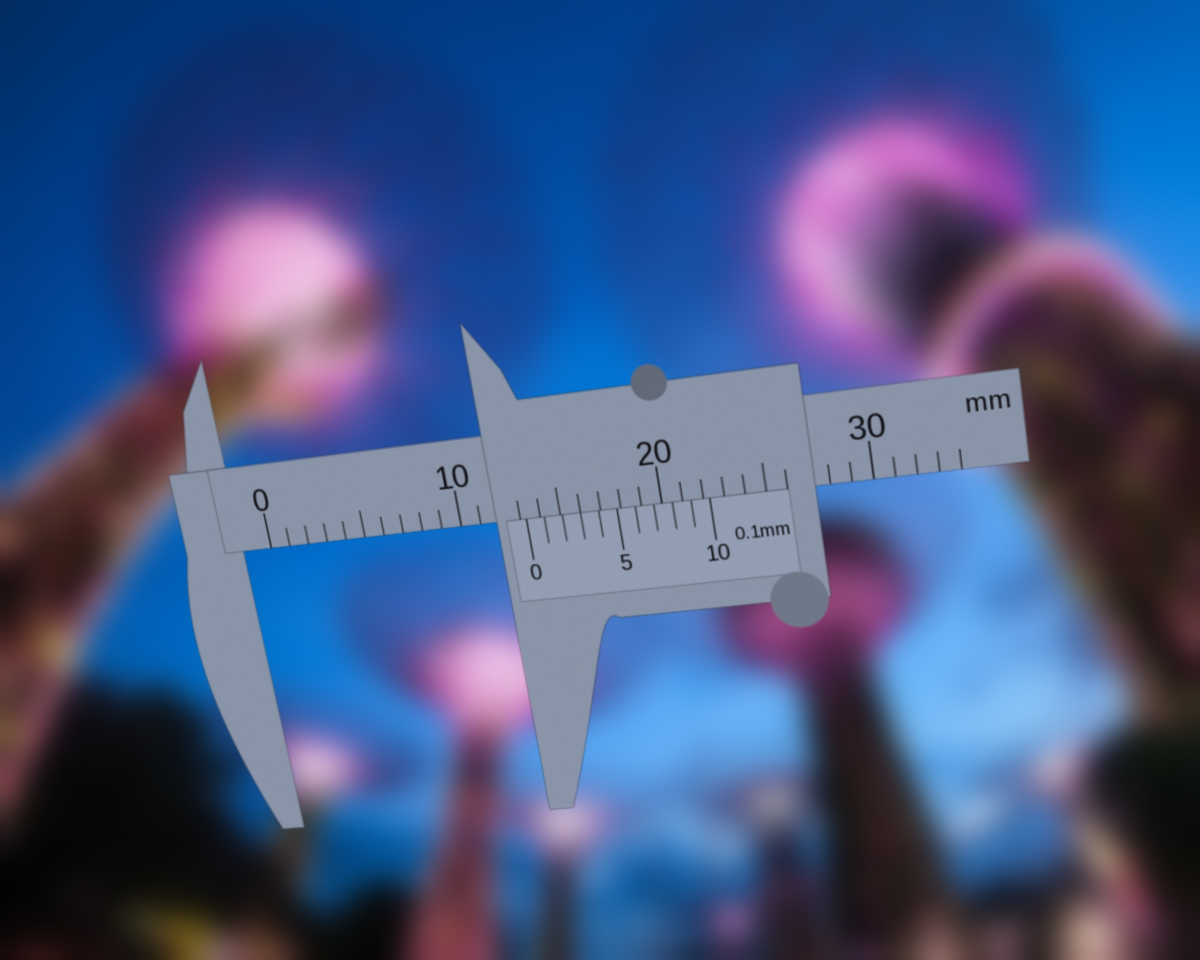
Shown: 13.3 mm
